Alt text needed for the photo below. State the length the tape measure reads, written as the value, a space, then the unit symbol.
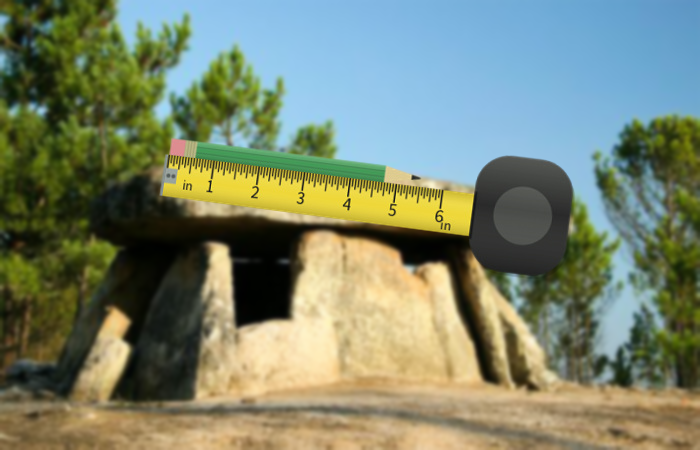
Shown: 5.5 in
